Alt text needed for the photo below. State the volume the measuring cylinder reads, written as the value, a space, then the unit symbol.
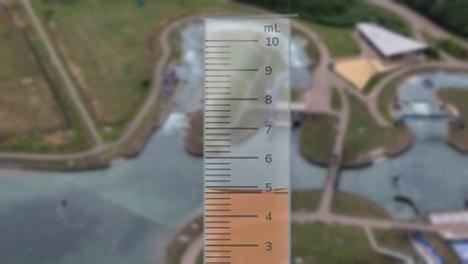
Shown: 4.8 mL
